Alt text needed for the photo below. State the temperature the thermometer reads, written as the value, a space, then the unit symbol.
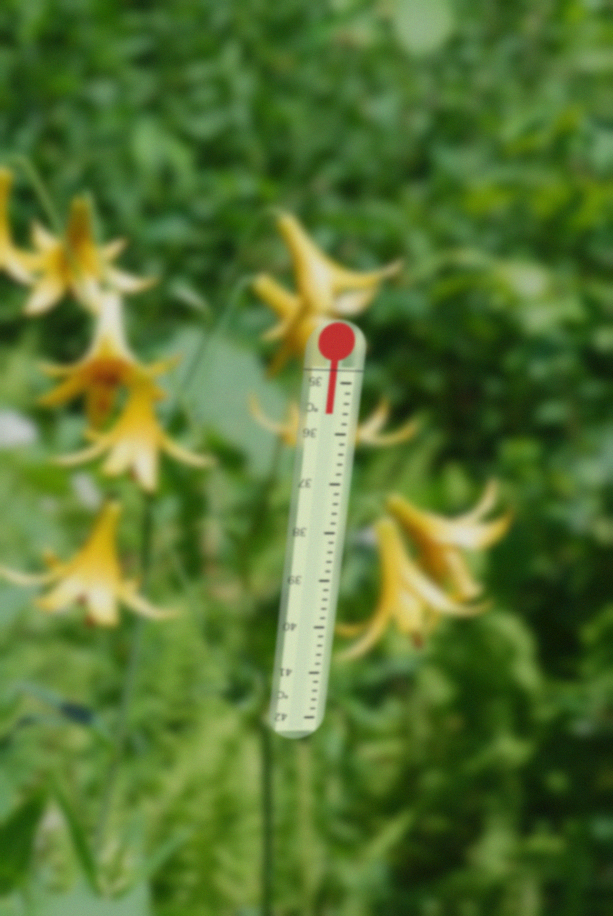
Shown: 35.6 °C
